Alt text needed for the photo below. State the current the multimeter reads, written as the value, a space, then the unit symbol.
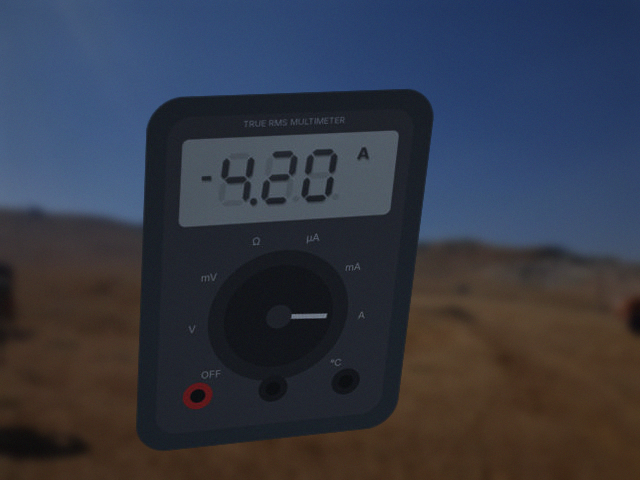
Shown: -4.20 A
